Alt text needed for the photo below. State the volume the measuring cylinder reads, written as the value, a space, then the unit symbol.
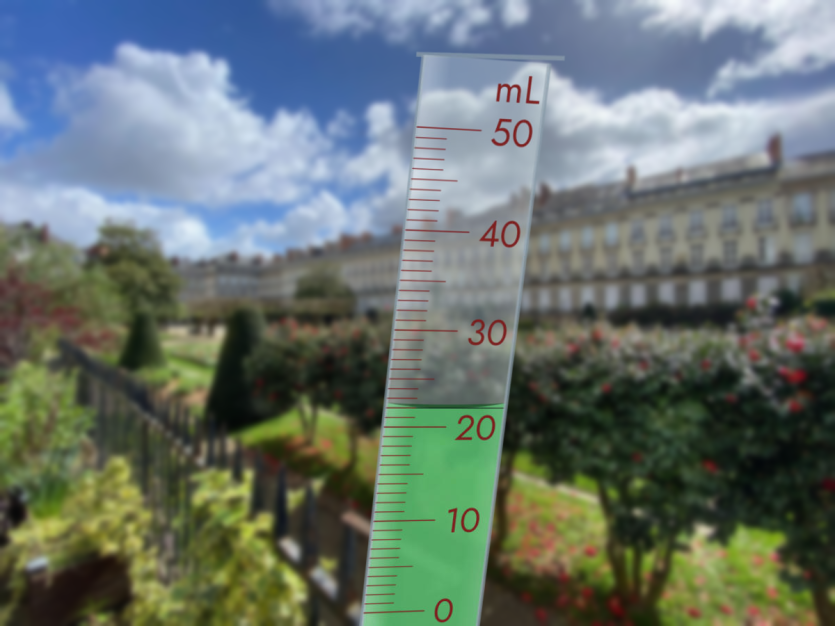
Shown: 22 mL
